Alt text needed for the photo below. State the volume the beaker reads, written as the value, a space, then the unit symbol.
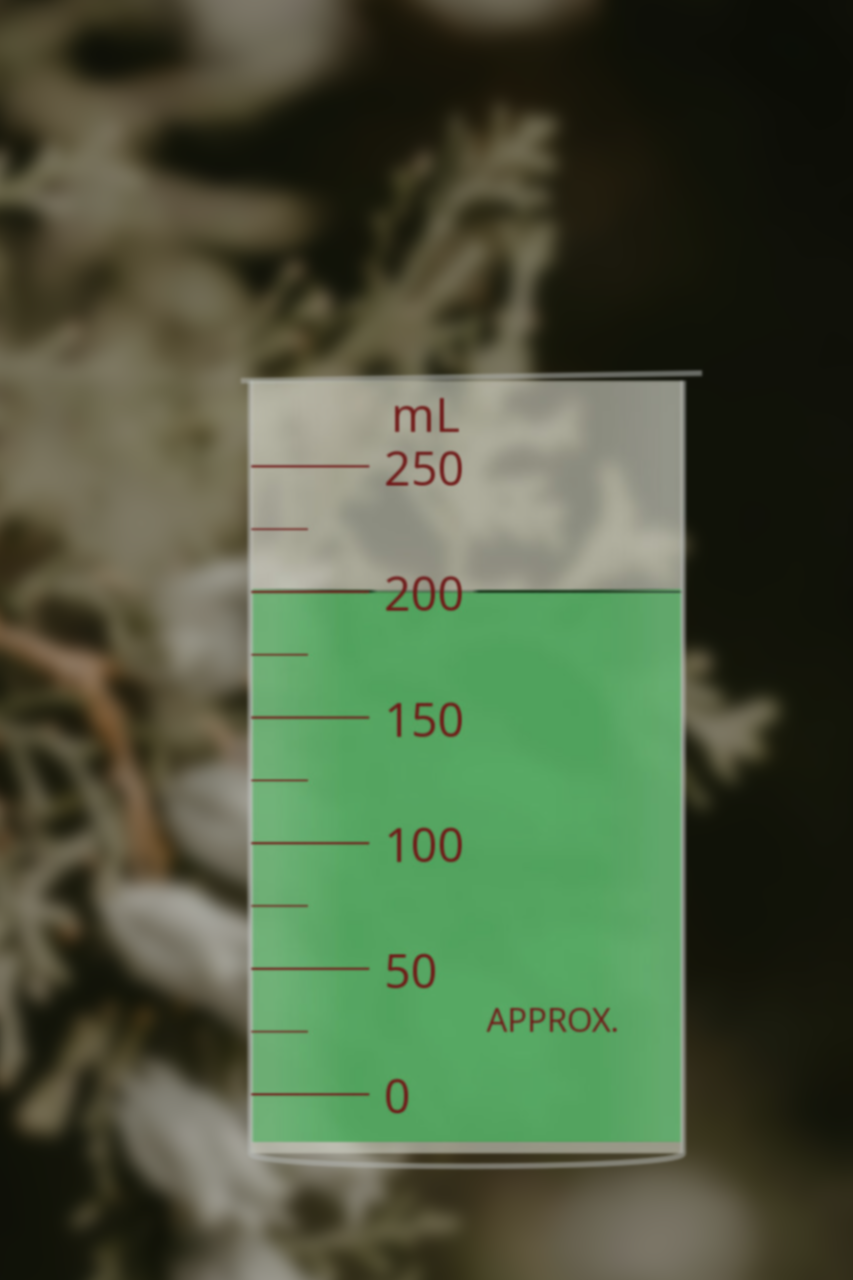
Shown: 200 mL
